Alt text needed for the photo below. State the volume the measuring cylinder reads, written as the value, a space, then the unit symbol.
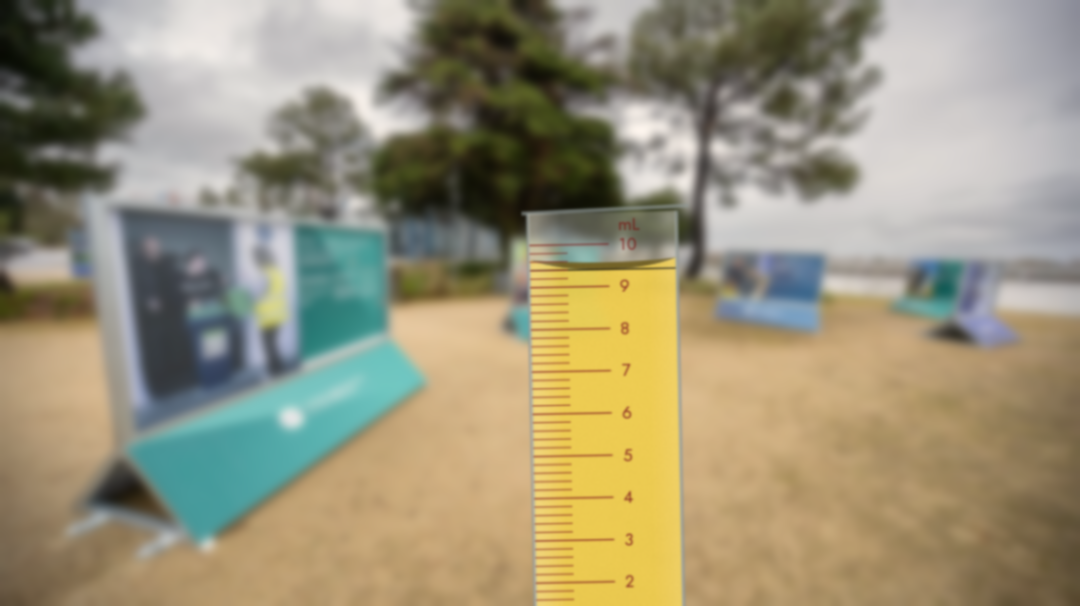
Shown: 9.4 mL
